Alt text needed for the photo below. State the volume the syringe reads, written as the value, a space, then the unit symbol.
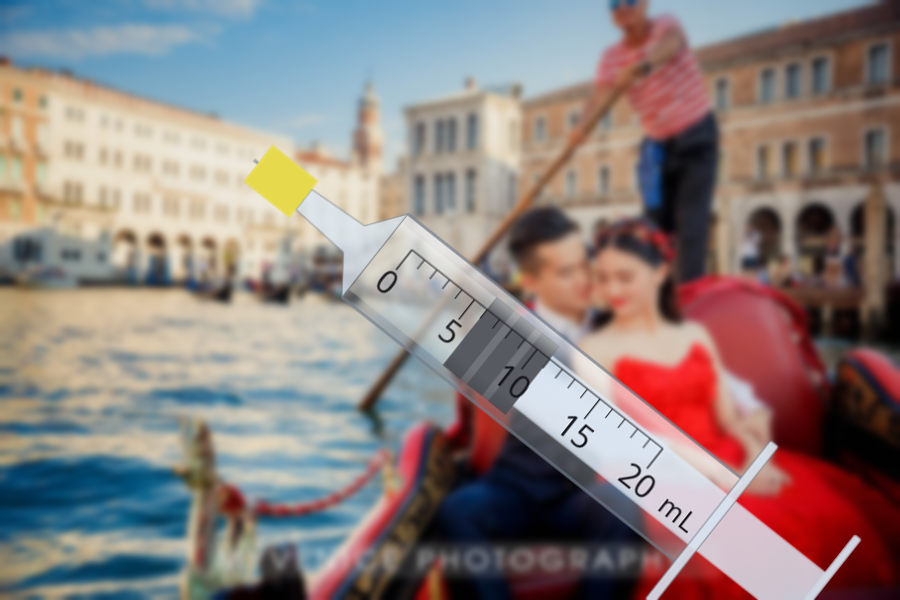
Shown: 6 mL
